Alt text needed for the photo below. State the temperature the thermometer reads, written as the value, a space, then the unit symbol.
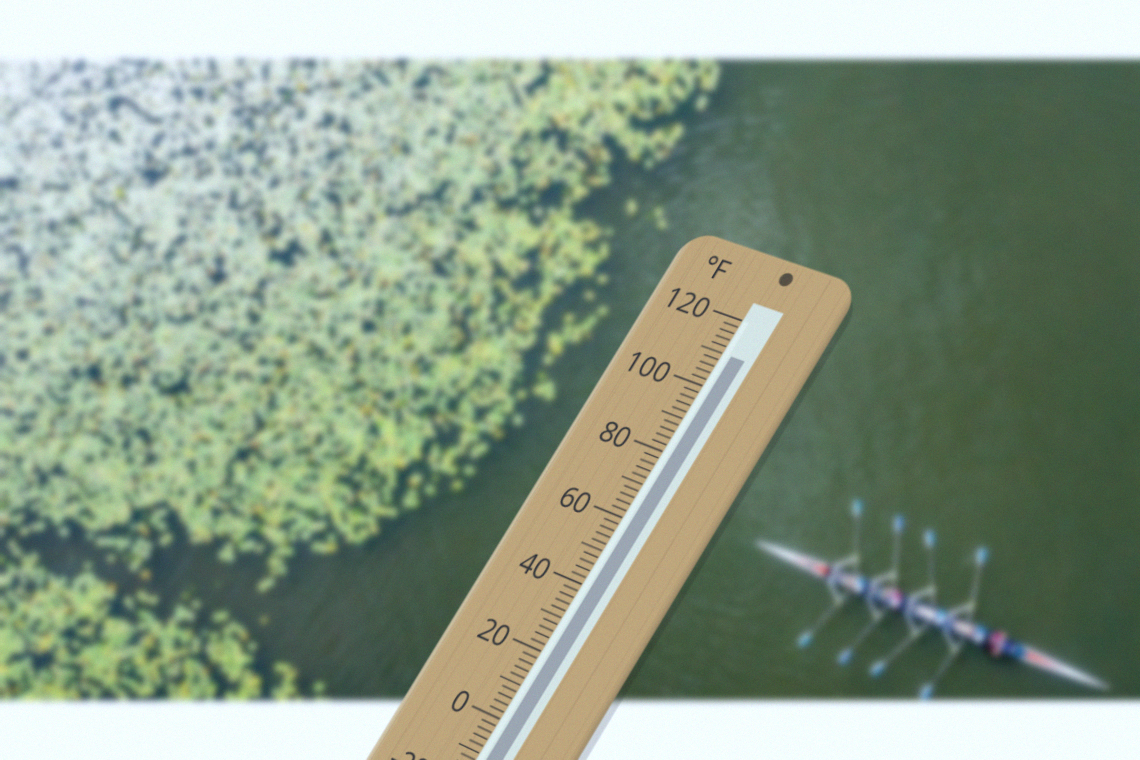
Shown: 110 °F
